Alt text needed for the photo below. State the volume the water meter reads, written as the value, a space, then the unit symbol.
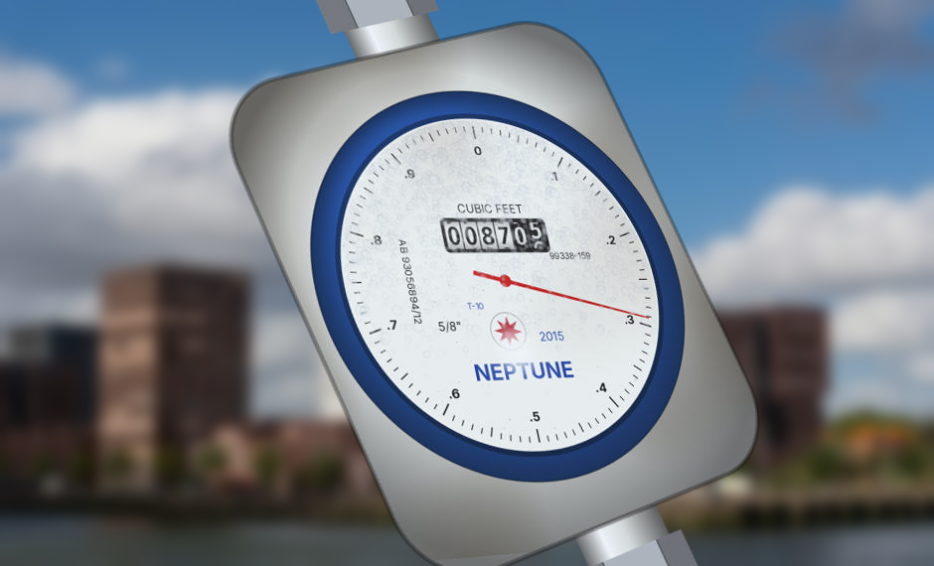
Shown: 8705.29 ft³
